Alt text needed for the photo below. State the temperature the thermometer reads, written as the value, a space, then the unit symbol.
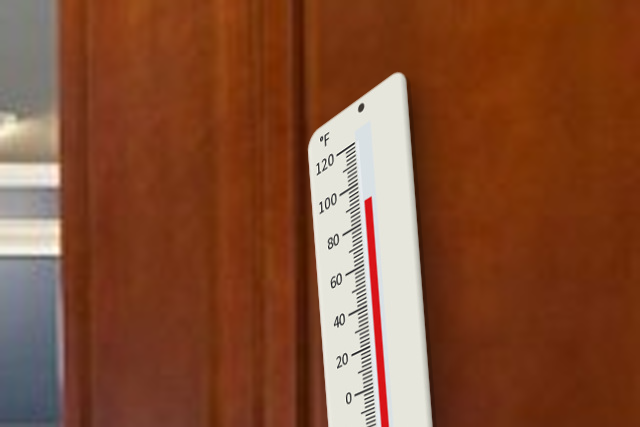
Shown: 90 °F
